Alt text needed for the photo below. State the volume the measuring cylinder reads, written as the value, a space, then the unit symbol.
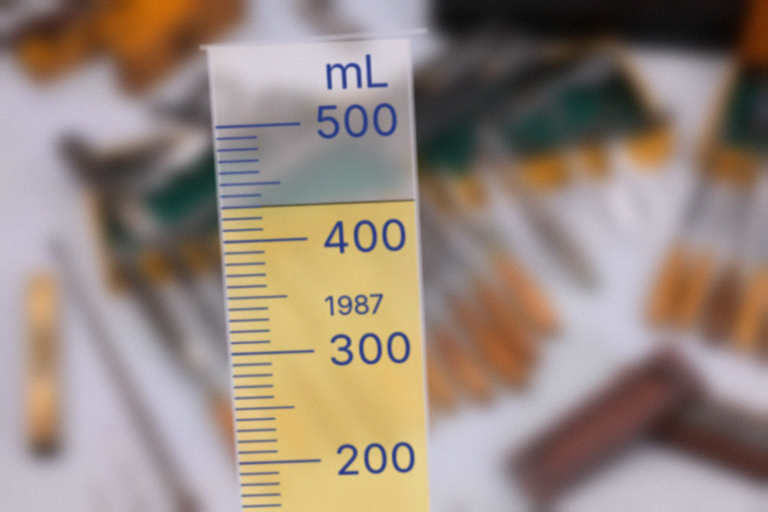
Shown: 430 mL
